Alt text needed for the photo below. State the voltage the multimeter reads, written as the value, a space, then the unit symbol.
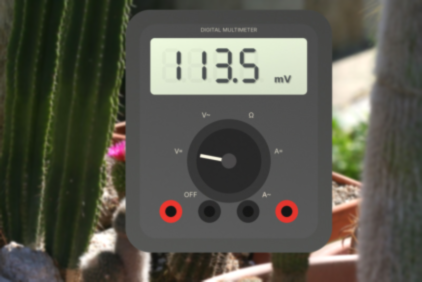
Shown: 113.5 mV
